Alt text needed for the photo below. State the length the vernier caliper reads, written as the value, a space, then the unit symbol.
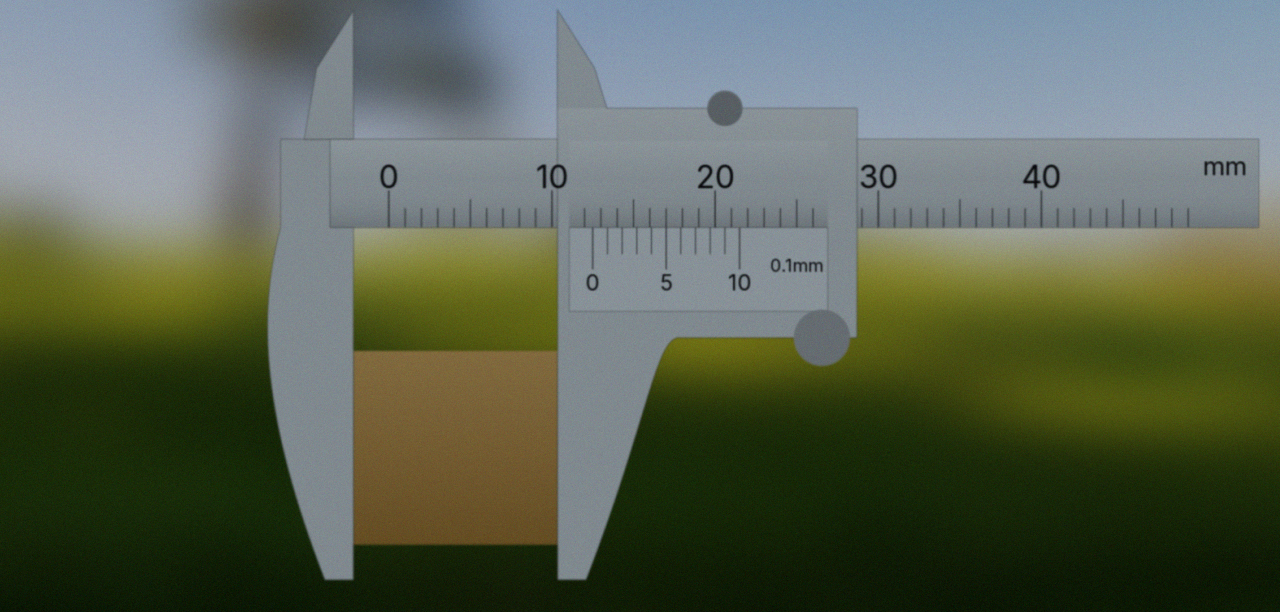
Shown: 12.5 mm
